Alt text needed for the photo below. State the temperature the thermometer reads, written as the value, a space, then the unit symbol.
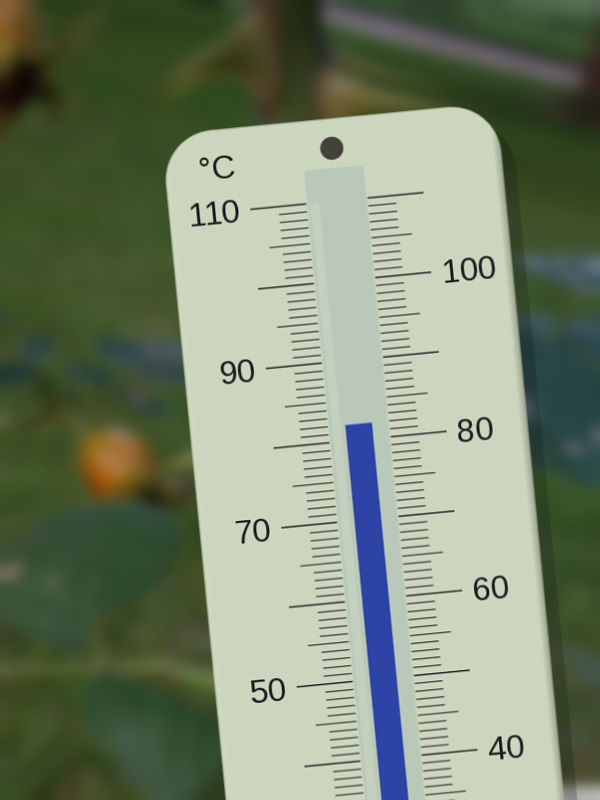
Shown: 82 °C
